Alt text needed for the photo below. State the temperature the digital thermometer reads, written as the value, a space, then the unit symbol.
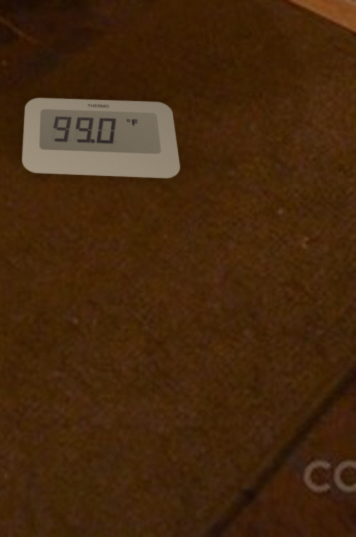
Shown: 99.0 °F
